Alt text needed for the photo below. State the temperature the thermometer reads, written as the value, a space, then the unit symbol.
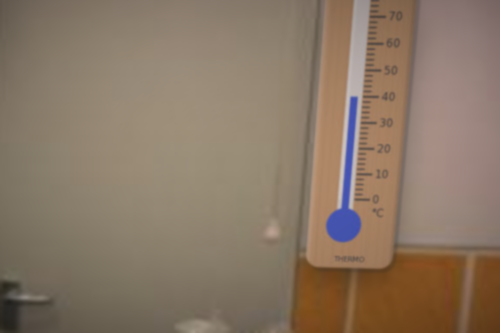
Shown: 40 °C
